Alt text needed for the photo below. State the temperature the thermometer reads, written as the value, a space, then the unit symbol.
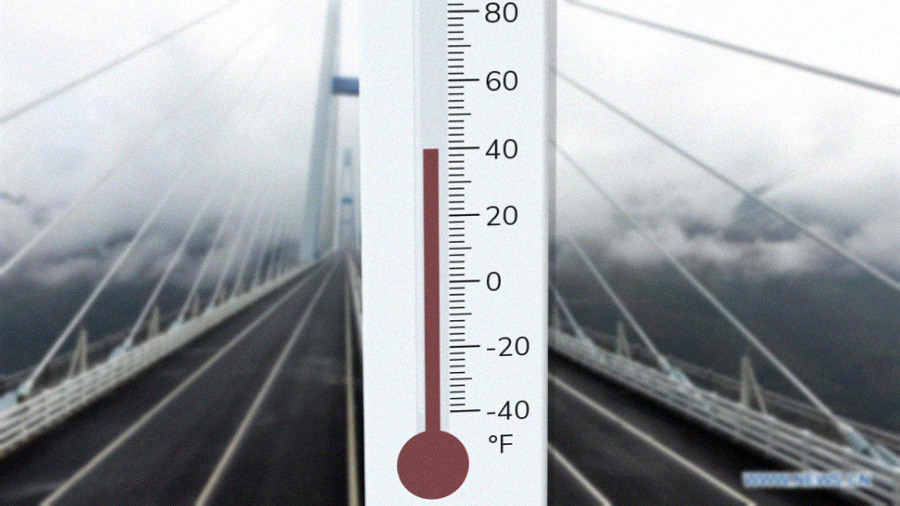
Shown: 40 °F
